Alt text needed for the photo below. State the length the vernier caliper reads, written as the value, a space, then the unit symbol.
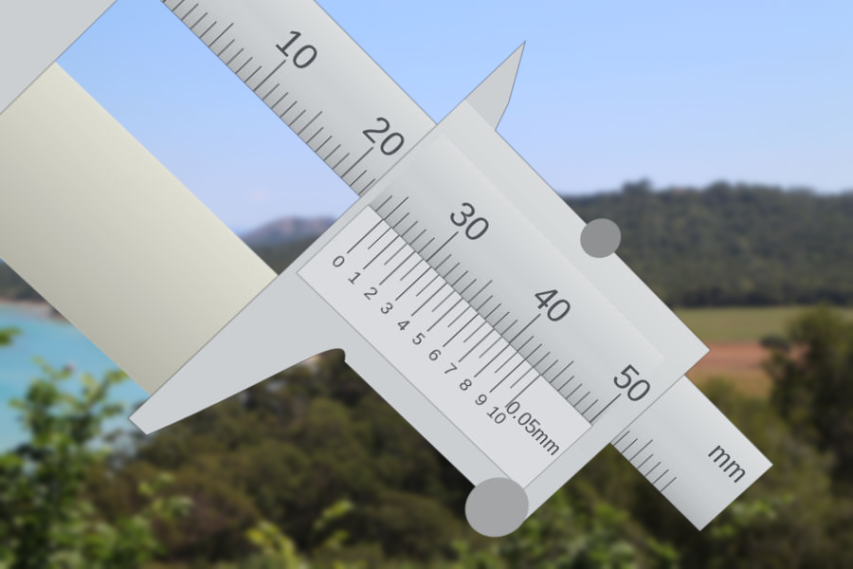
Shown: 24.9 mm
